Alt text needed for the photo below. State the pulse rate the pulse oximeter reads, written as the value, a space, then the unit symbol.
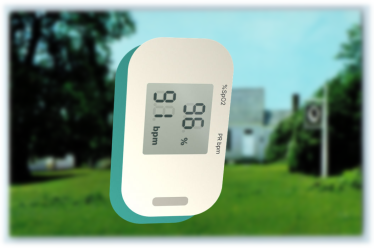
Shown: 91 bpm
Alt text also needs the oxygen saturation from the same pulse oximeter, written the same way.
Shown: 96 %
